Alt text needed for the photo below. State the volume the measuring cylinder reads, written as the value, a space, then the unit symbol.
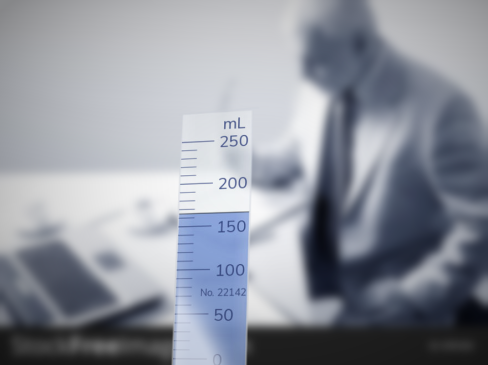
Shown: 165 mL
